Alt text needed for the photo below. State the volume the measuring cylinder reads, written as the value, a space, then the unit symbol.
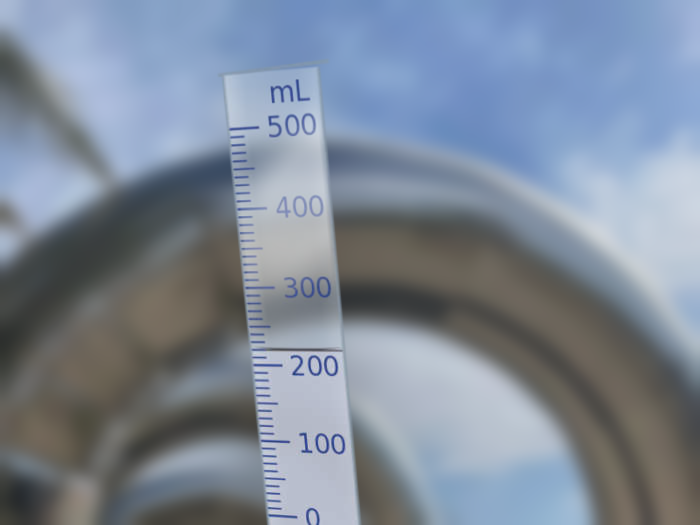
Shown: 220 mL
